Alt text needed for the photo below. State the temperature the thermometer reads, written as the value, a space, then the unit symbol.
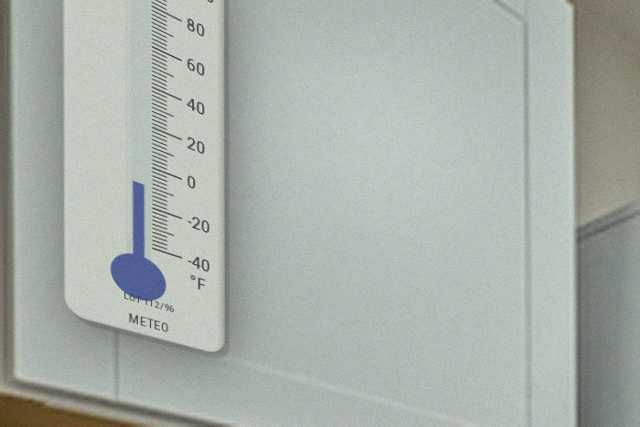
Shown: -10 °F
